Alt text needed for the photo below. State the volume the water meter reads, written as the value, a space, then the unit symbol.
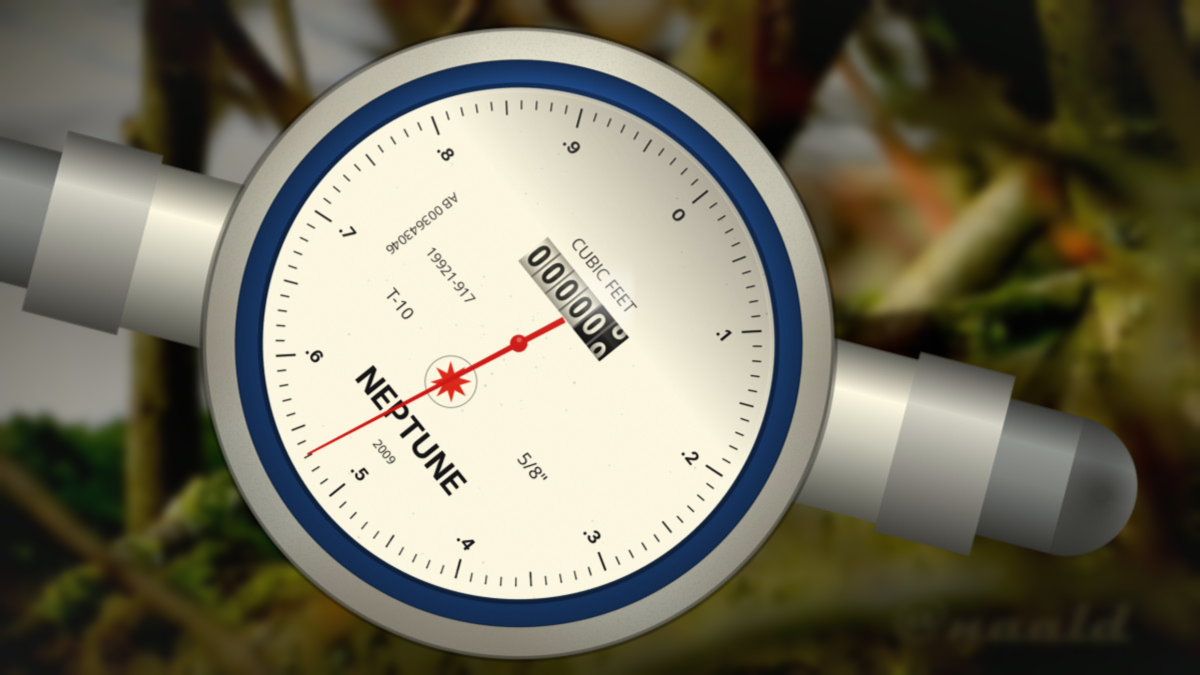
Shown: 8.53 ft³
